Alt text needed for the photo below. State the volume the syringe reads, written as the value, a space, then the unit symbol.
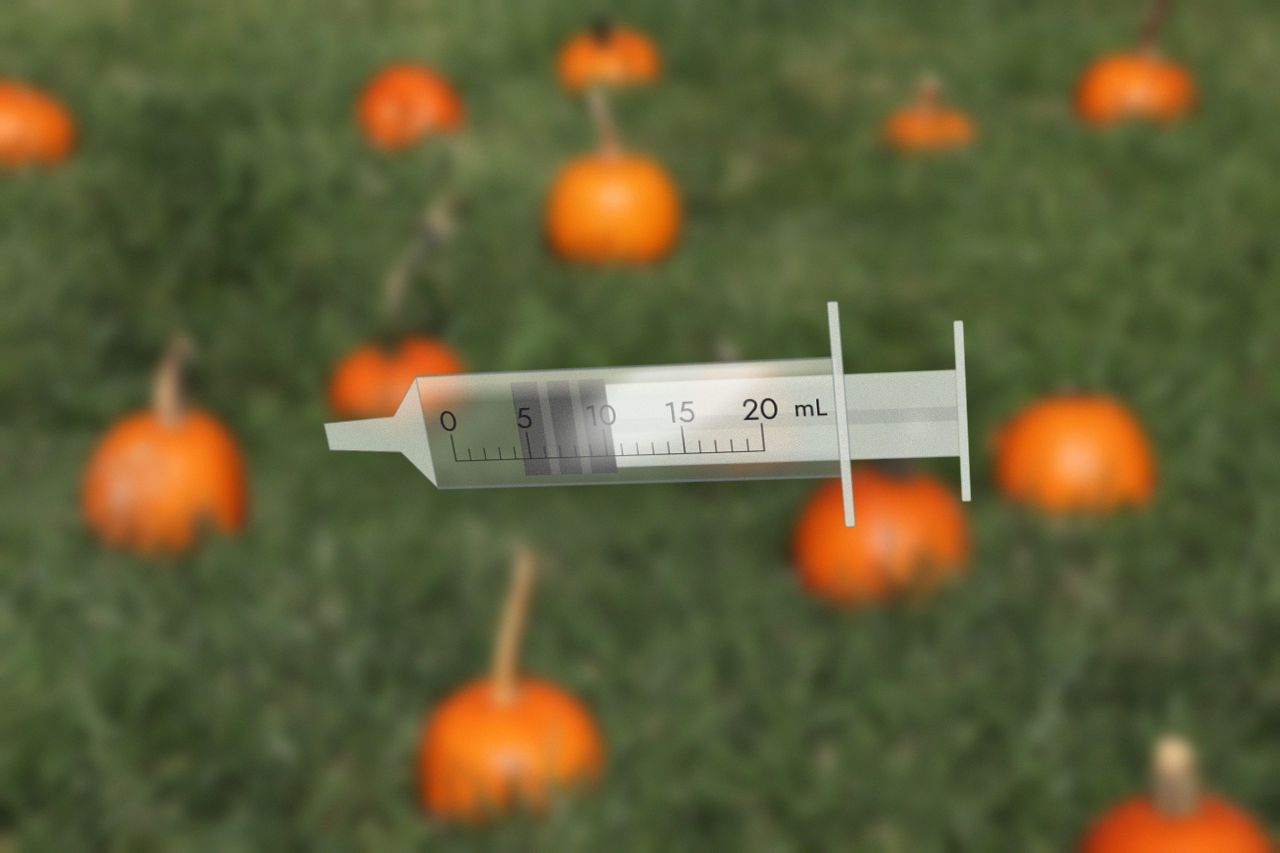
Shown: 4.5 mL
